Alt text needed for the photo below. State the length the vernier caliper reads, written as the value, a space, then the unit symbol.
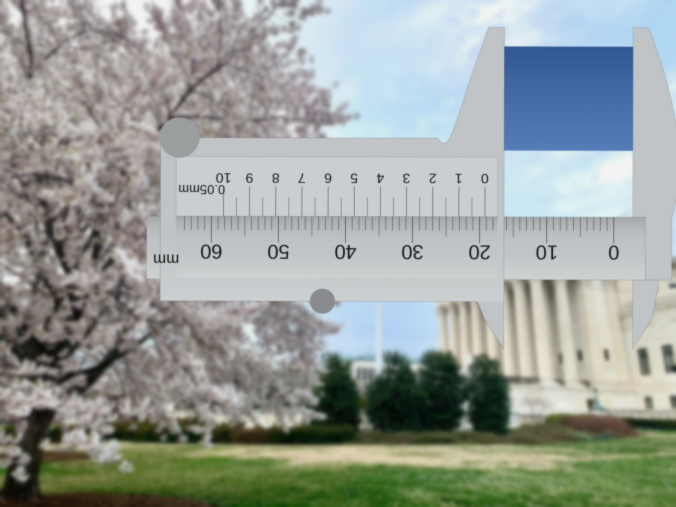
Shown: 19.2 mm
